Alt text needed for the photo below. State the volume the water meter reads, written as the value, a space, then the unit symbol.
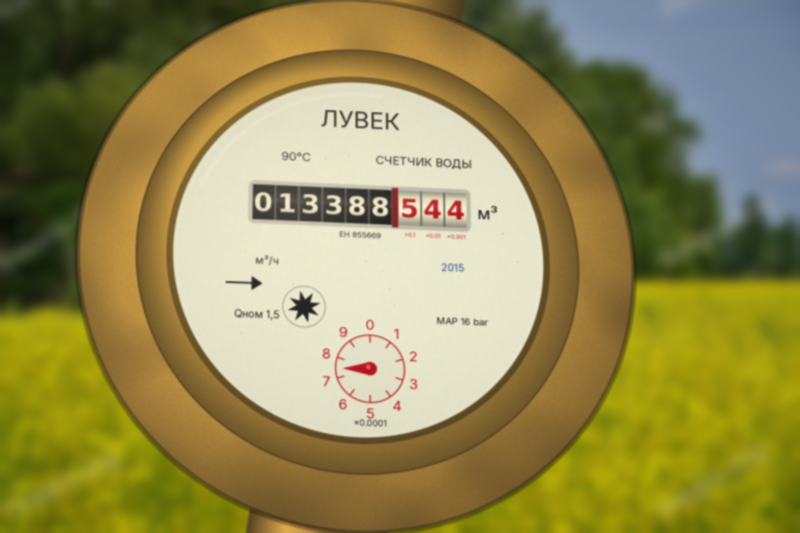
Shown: 13388.5447 m³
